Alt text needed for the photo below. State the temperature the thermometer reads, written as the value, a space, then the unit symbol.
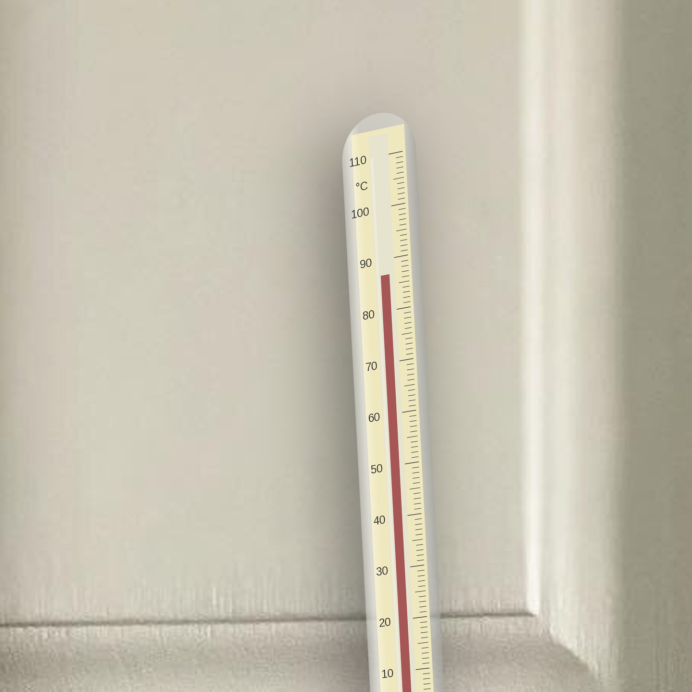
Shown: 87 °C
